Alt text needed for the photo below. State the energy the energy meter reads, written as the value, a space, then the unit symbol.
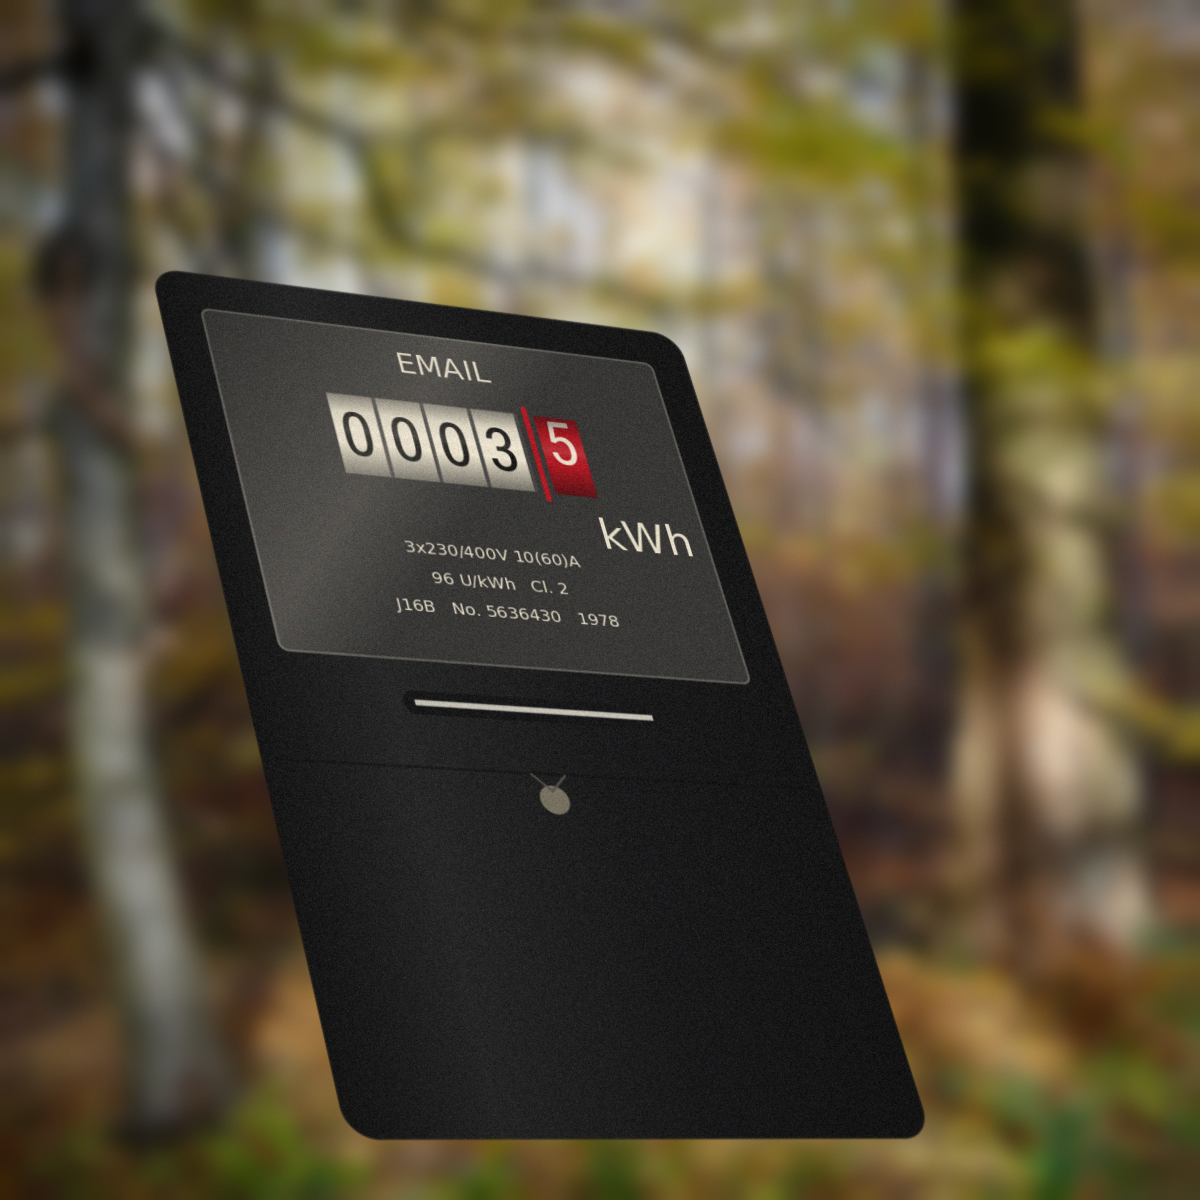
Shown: 3.5 kWh
